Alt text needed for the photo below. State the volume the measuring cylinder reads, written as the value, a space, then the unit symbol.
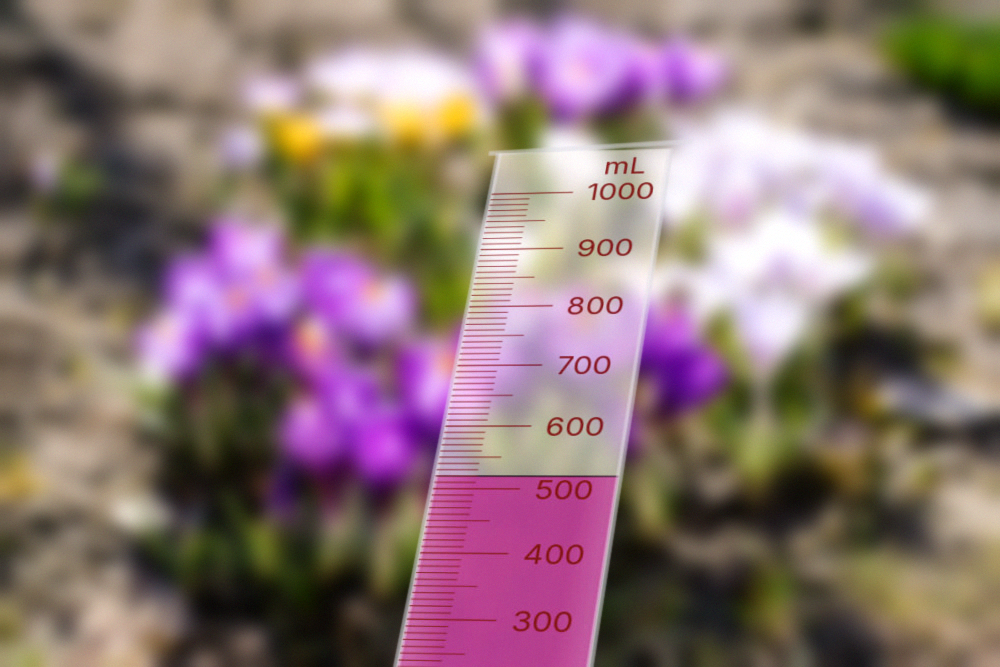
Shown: 520 mL
